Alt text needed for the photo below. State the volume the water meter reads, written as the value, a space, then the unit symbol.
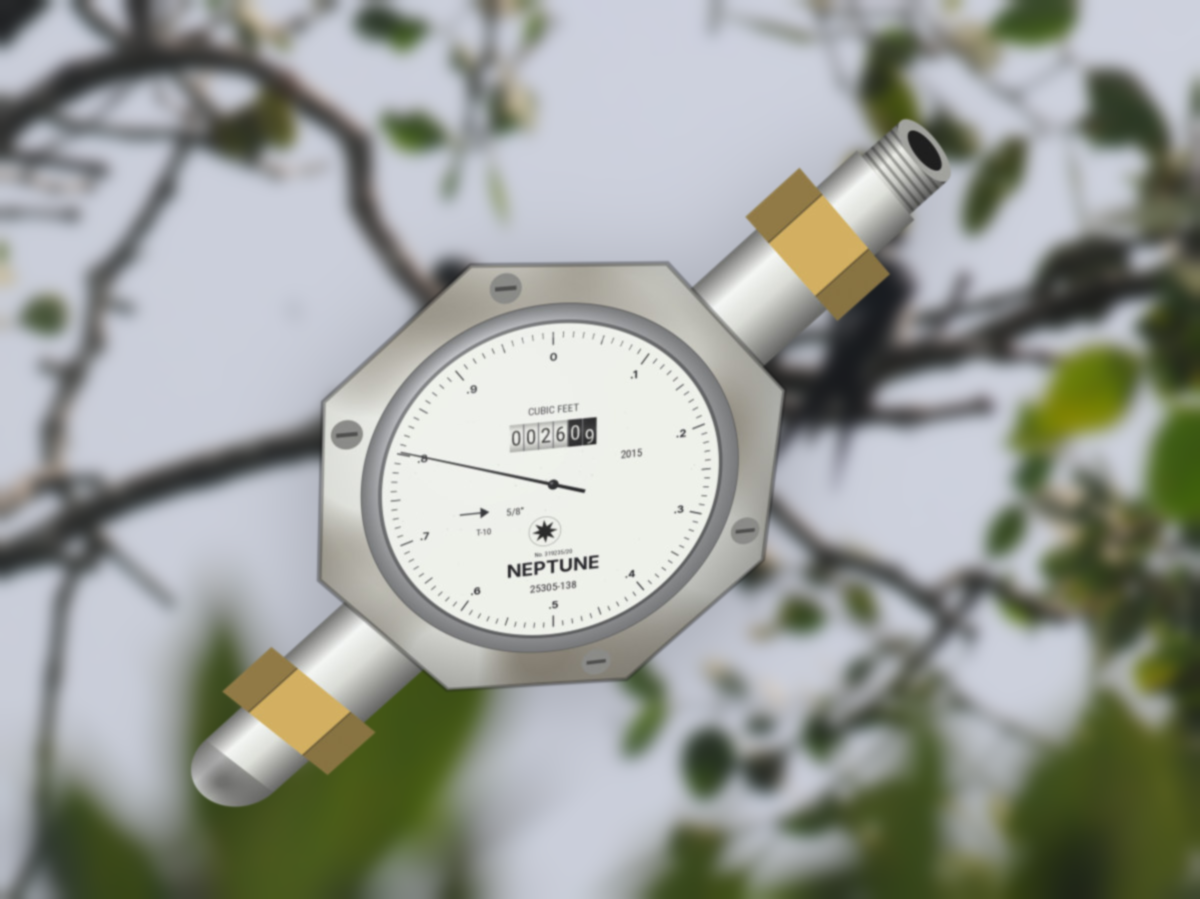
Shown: 2608.80 ft³
